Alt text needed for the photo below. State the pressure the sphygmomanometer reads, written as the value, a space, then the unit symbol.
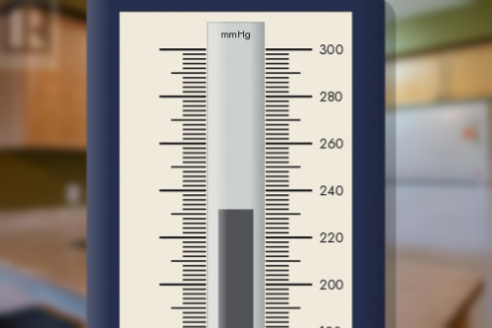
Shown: 232 mmHg
